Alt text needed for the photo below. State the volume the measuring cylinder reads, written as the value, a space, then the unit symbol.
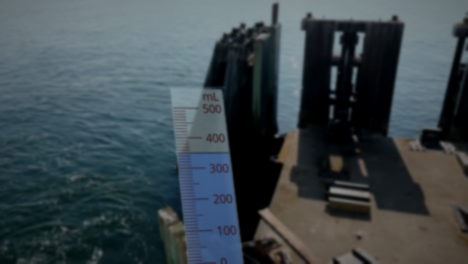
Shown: 350 mL
